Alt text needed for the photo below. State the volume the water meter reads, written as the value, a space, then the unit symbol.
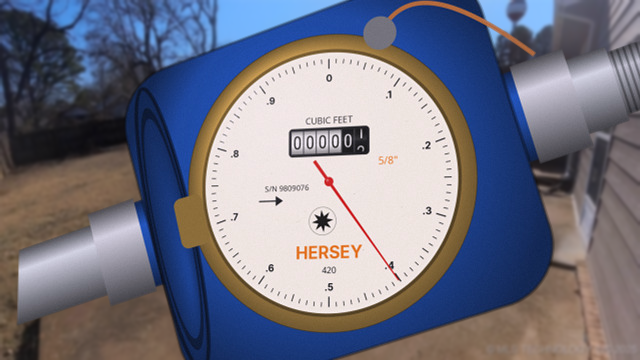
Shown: 1.40 ft³
